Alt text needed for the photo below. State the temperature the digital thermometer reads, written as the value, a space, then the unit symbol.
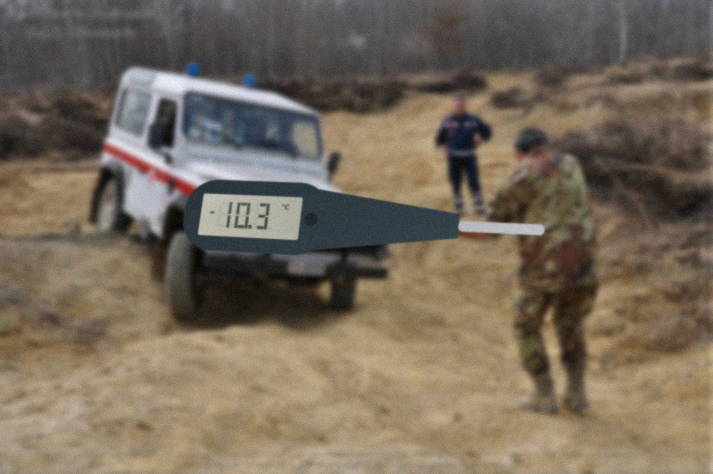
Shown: -10.3 °C
